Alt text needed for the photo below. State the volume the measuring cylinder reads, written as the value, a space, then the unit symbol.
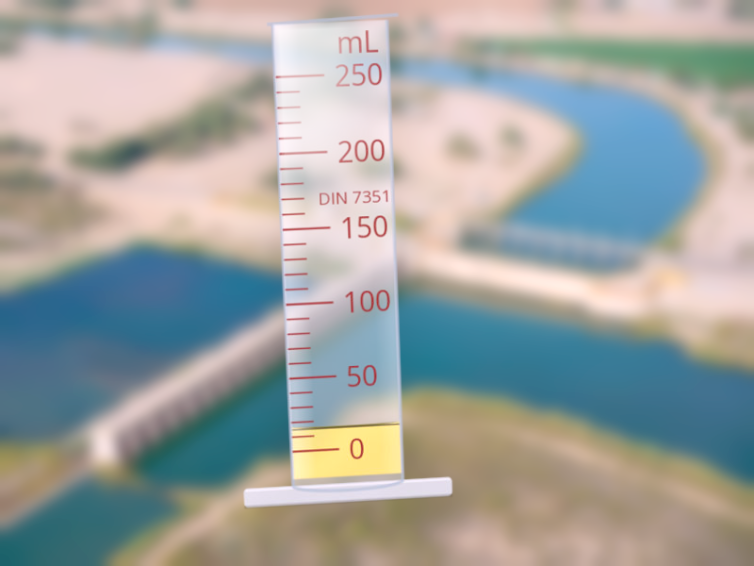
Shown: 15 mL
